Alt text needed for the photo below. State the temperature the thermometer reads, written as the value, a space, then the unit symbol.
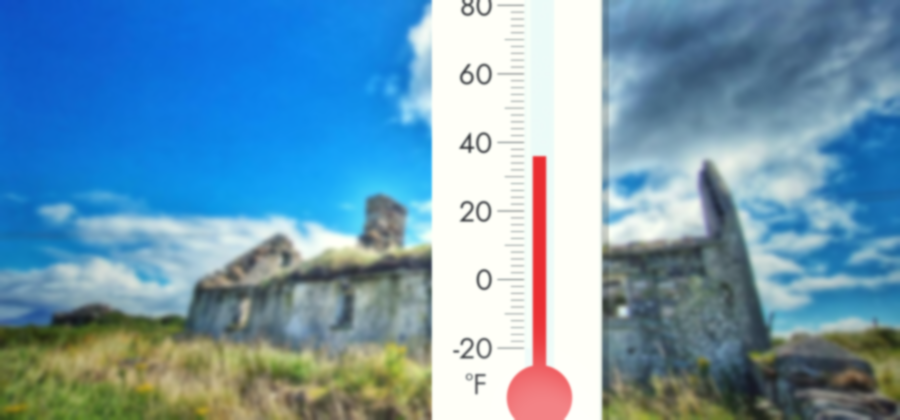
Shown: 36 °F
